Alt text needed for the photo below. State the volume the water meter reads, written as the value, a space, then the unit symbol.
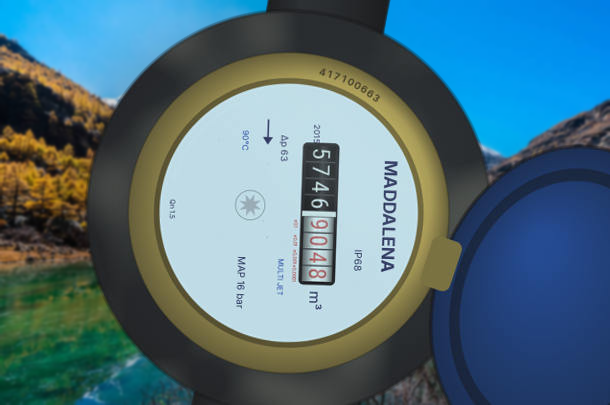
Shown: 5746.9048 m³
